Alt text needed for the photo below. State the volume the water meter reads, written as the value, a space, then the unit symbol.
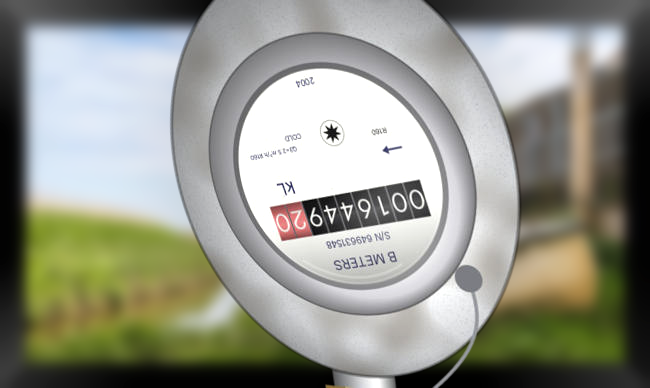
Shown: 16449.20 kL
